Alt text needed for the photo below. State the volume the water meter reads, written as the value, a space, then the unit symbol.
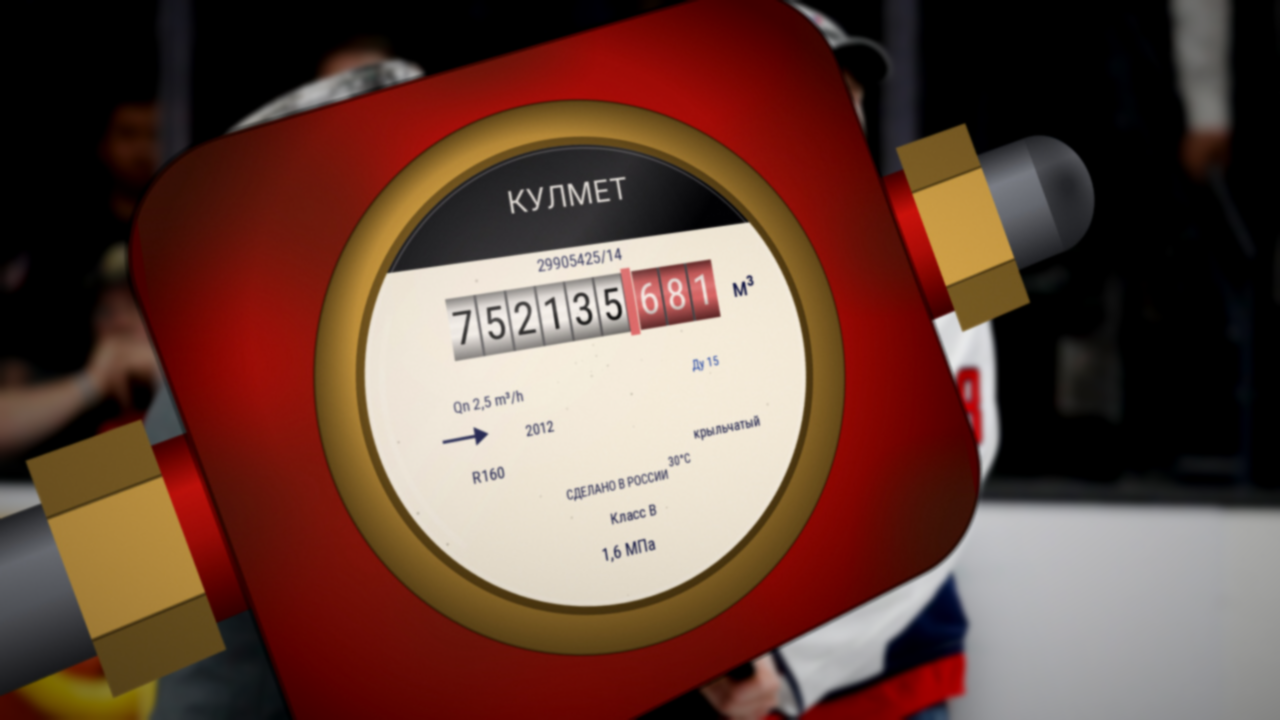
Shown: 752135.681 m³
